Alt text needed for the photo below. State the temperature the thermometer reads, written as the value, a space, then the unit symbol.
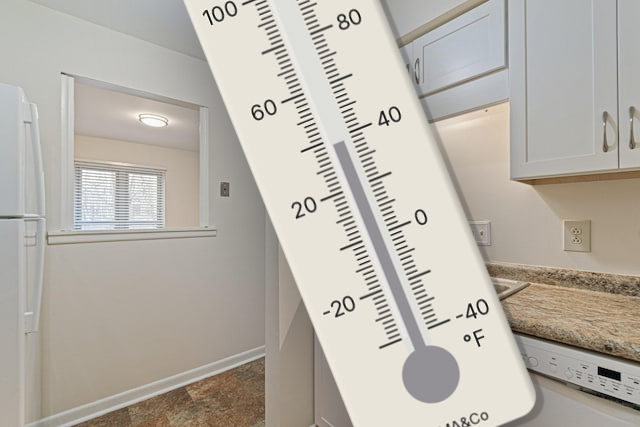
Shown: 38 °F
